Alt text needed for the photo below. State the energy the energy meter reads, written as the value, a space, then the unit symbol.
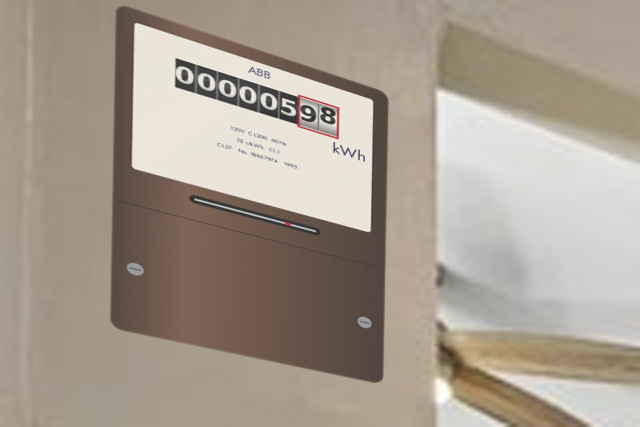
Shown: 5.98 kWh
